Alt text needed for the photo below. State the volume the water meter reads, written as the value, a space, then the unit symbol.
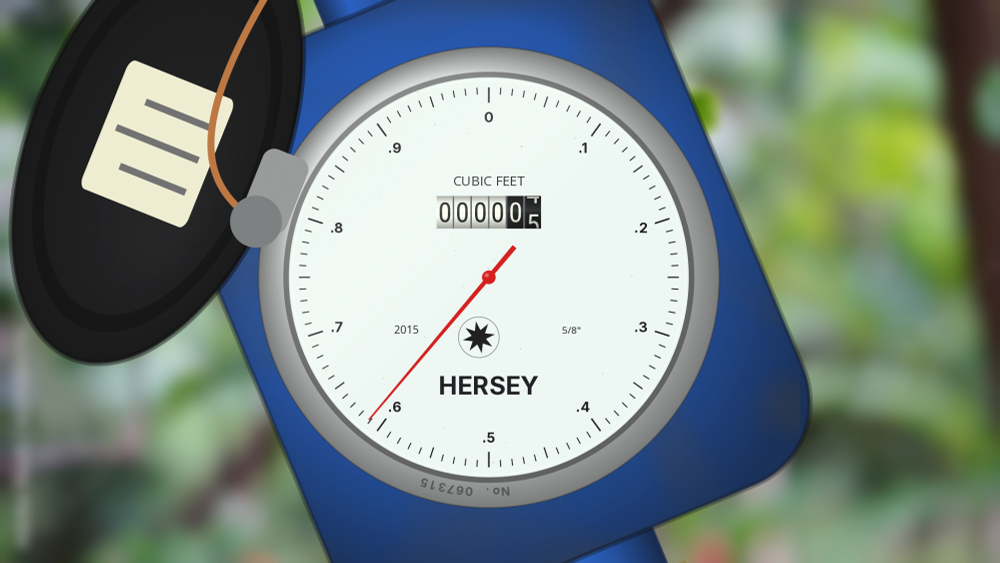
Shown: 4.61 ft³
